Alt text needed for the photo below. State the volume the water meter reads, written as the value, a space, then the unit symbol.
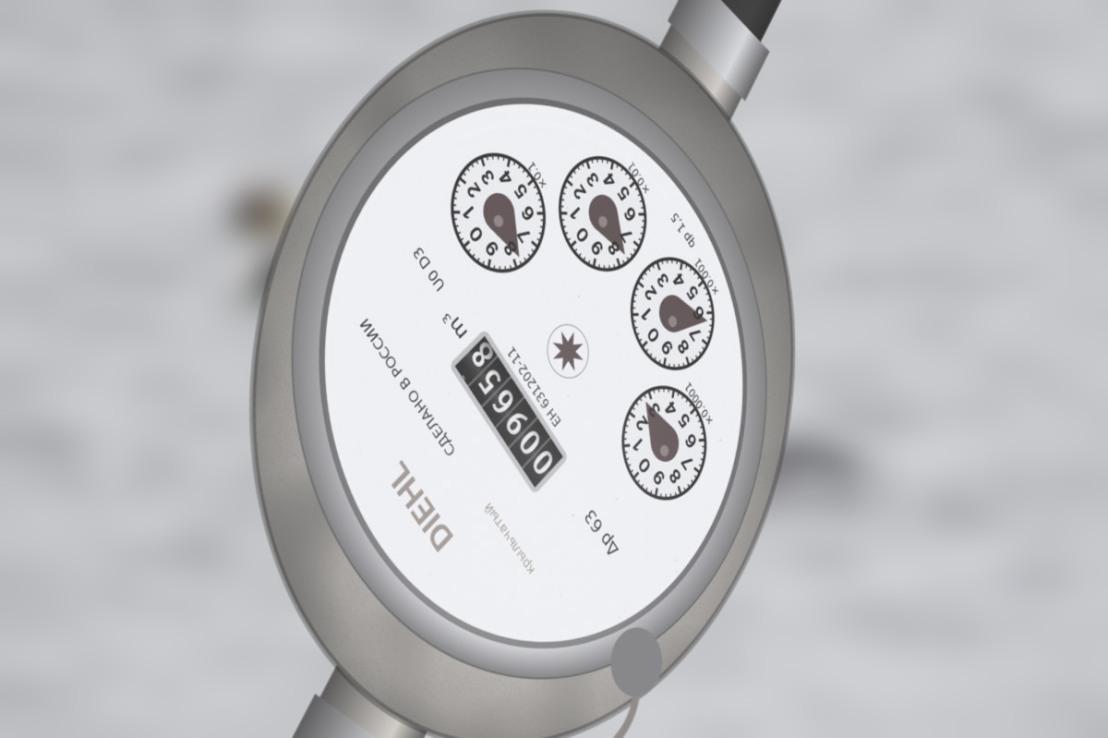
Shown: 9657.7762 m³
